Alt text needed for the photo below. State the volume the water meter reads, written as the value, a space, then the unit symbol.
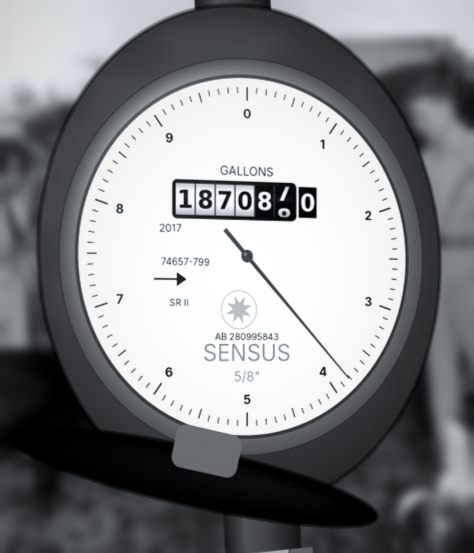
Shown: 1870873.8 gal
